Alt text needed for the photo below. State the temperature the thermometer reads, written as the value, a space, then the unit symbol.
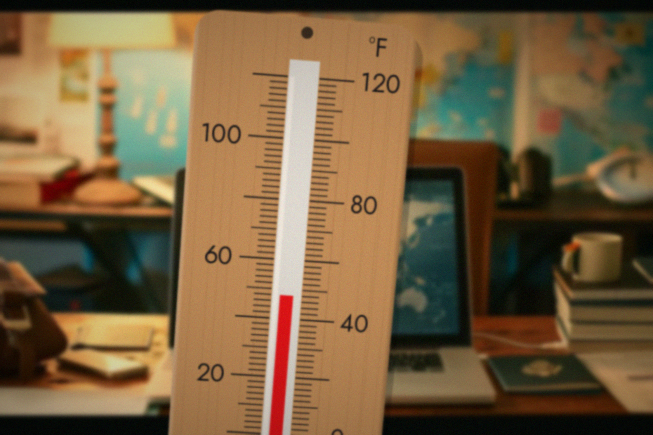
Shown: 48 °F
